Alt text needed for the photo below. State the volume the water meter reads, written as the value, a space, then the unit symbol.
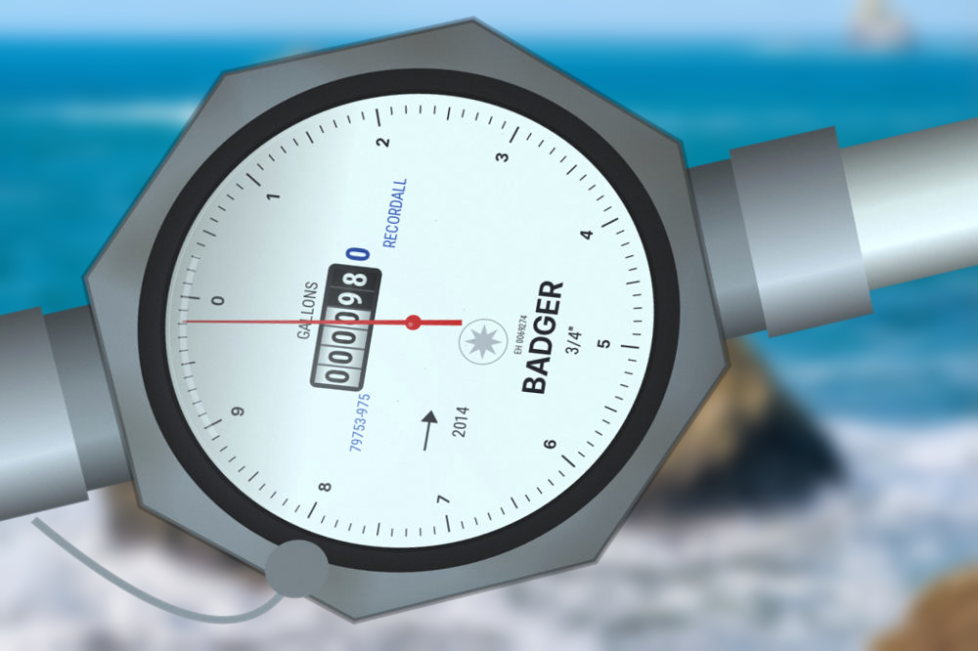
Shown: 979.8 gal
